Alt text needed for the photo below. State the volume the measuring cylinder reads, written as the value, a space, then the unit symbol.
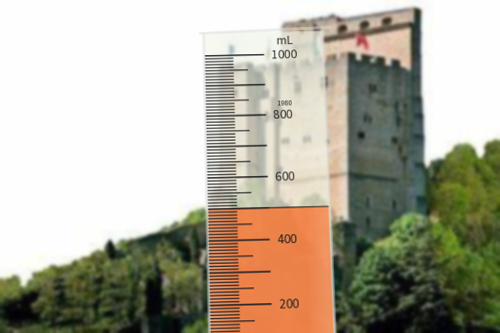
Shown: 500 mL
